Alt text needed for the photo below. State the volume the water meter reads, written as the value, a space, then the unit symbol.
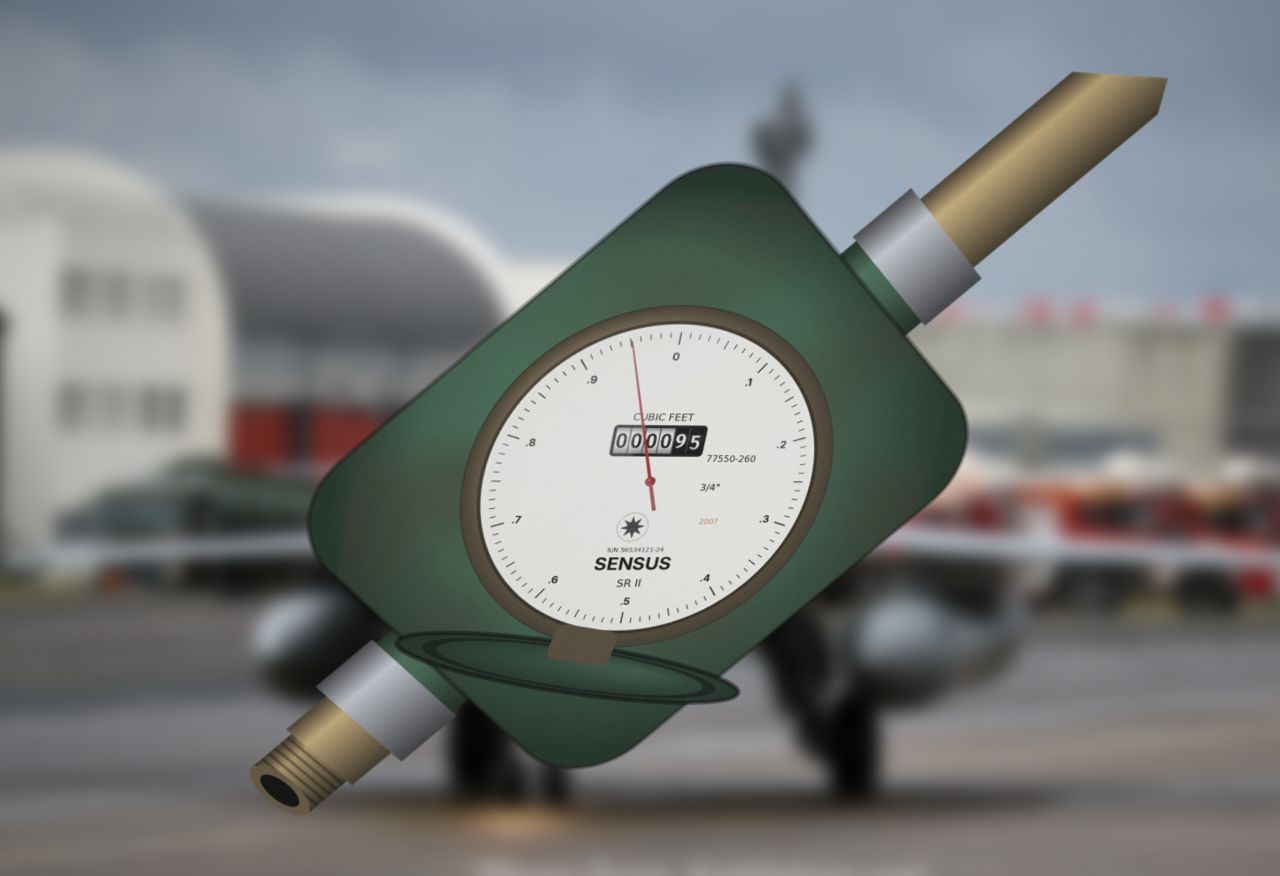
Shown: 94.95 ft³
